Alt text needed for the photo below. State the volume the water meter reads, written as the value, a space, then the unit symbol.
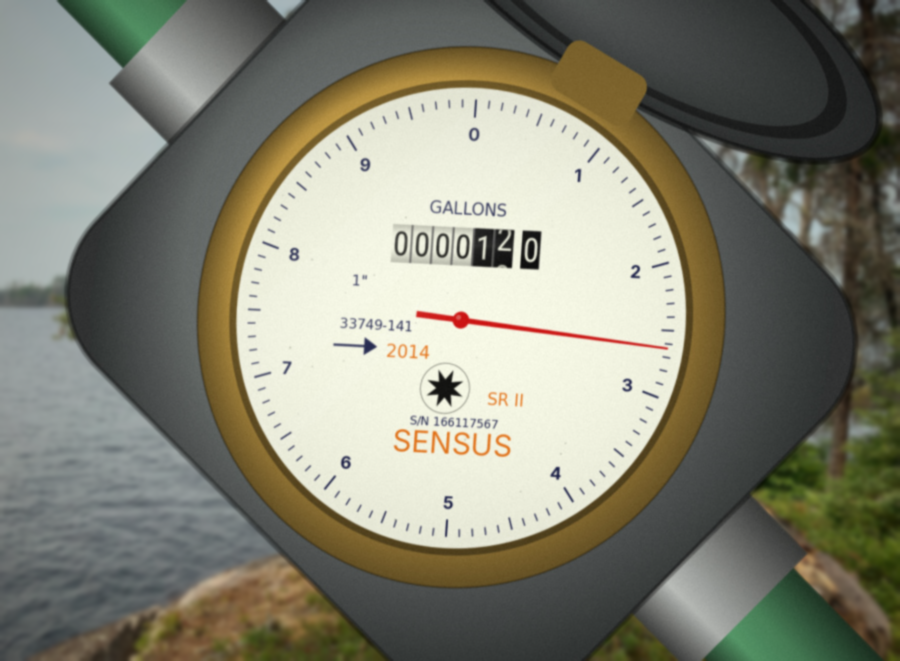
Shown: 122.6 gal
